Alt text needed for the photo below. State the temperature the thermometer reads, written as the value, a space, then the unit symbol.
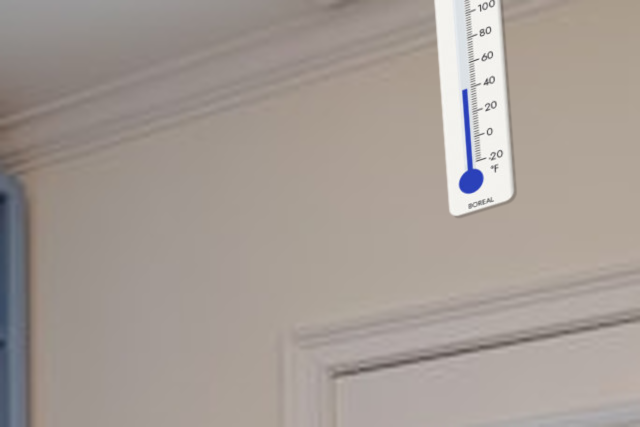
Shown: 40 °F
